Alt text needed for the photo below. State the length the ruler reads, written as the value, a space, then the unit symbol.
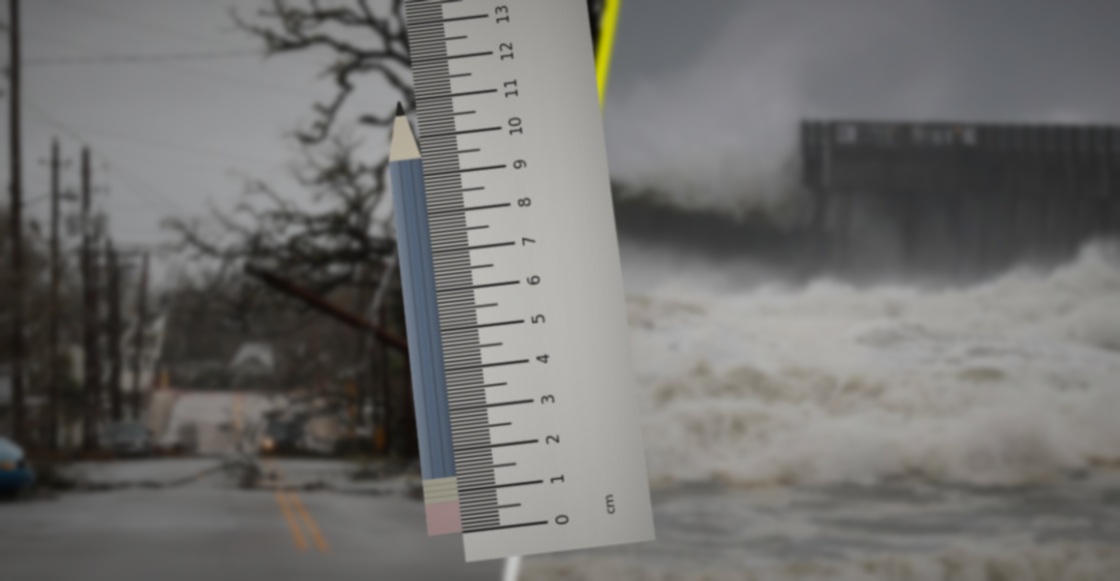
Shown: 11 cm
